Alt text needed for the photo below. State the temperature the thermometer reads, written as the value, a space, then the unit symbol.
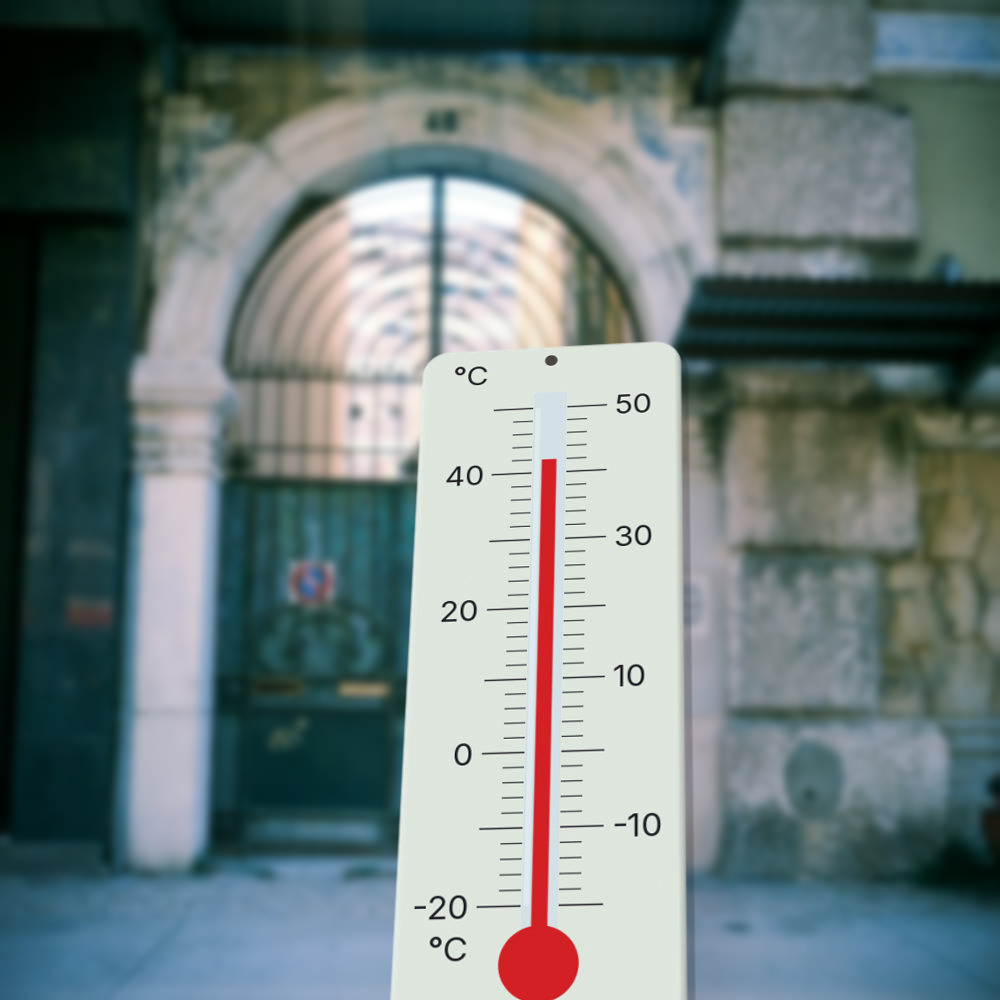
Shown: 42 °C
